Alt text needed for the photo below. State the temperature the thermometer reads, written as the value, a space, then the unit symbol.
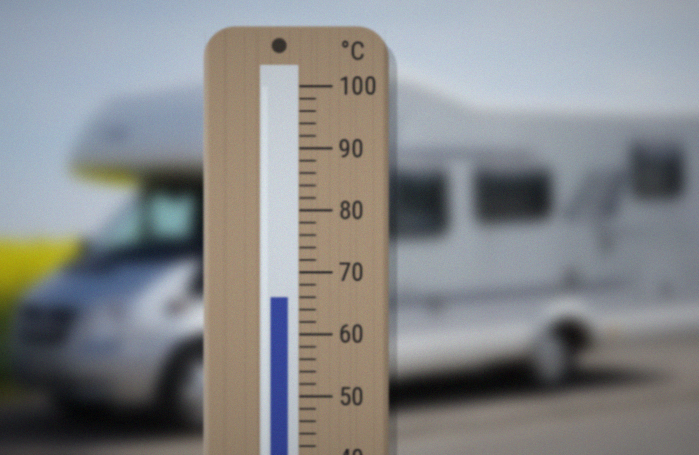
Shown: 66 °C
